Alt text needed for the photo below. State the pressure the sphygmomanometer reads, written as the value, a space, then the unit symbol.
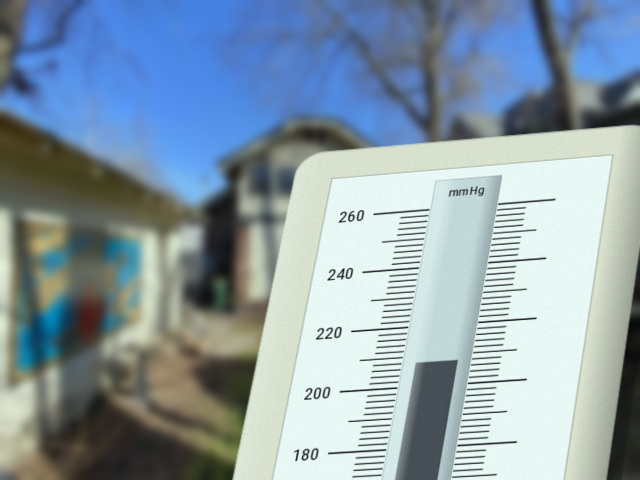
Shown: 208 mmHg
